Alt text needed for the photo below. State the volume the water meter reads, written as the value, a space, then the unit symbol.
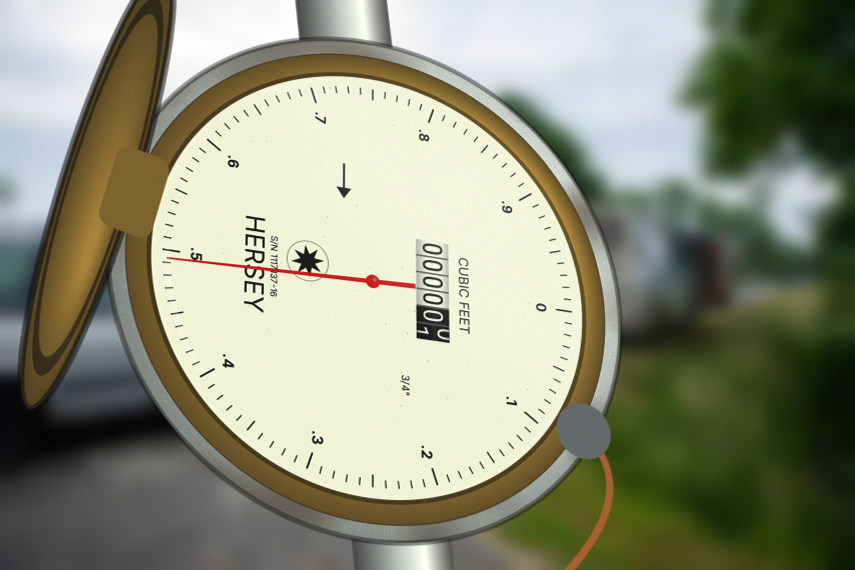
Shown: 0.49 ft³
